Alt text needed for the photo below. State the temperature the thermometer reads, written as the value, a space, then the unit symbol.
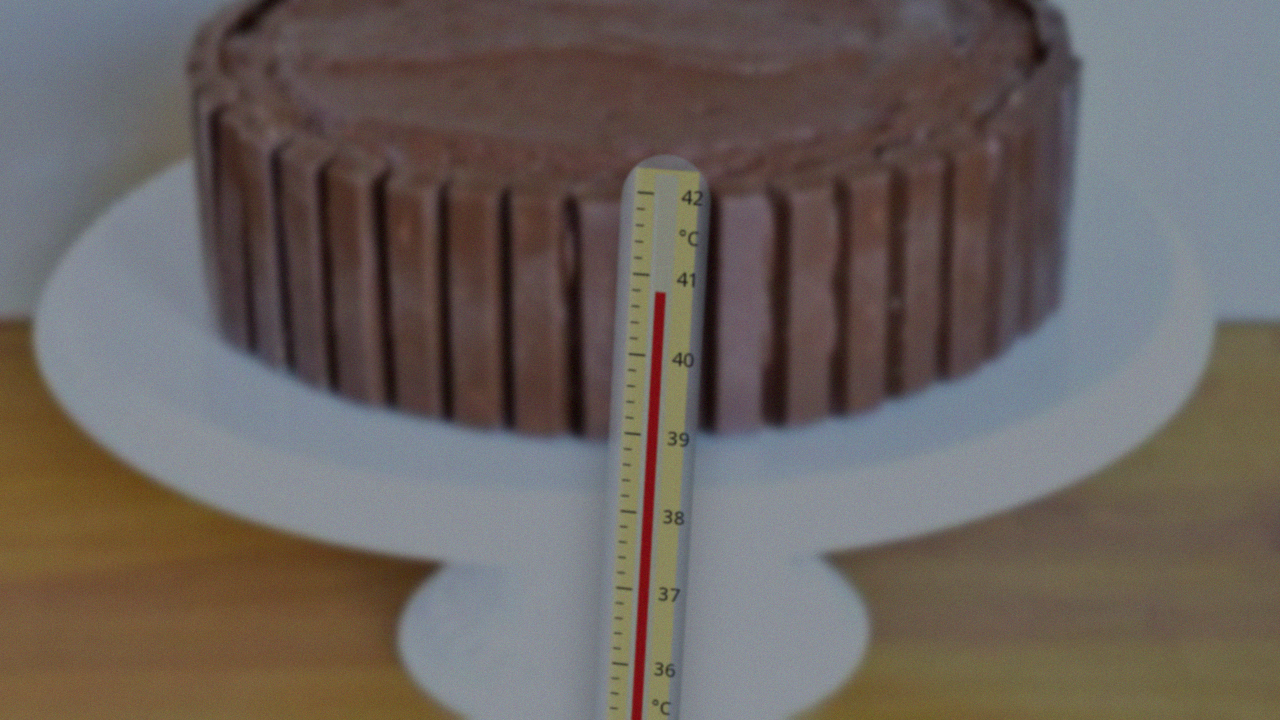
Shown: 40.8 °C
